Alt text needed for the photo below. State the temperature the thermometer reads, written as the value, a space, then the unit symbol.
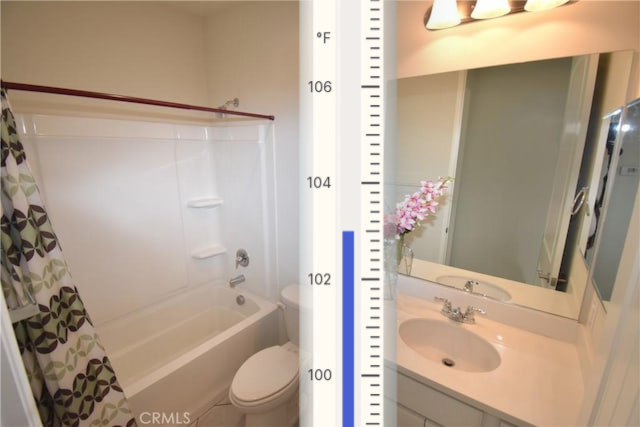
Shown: 103 °F
